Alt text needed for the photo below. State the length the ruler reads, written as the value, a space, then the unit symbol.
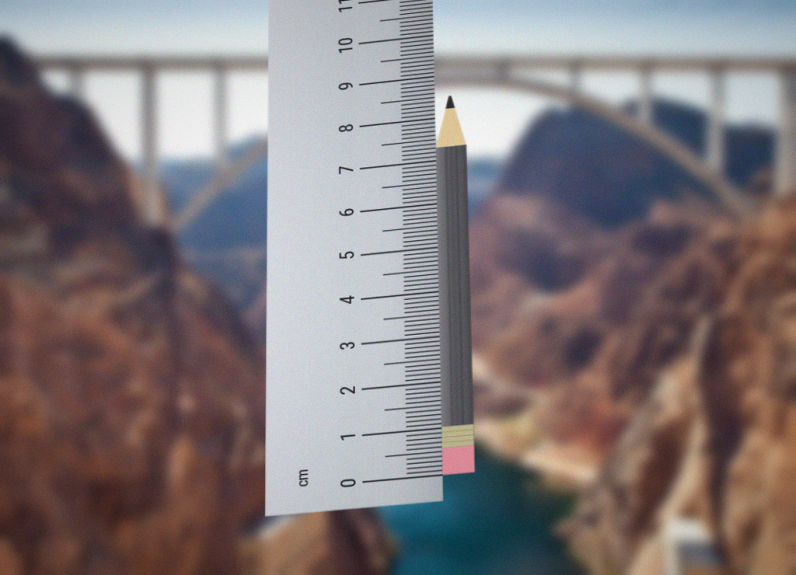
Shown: 8.5 cm
